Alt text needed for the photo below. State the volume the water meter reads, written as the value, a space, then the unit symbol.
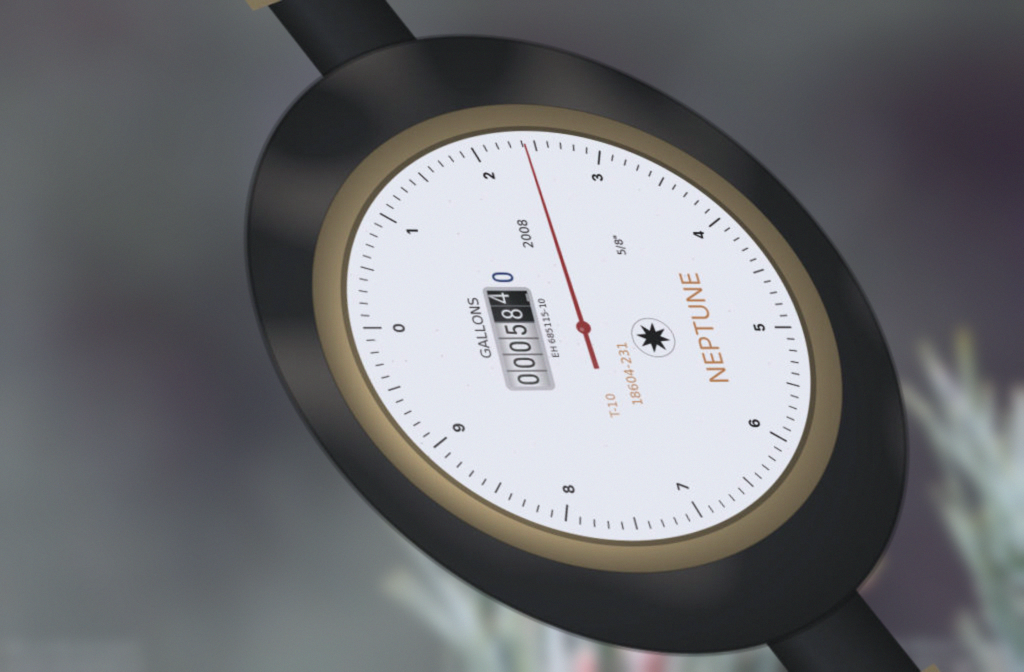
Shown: 5842.4 gal
